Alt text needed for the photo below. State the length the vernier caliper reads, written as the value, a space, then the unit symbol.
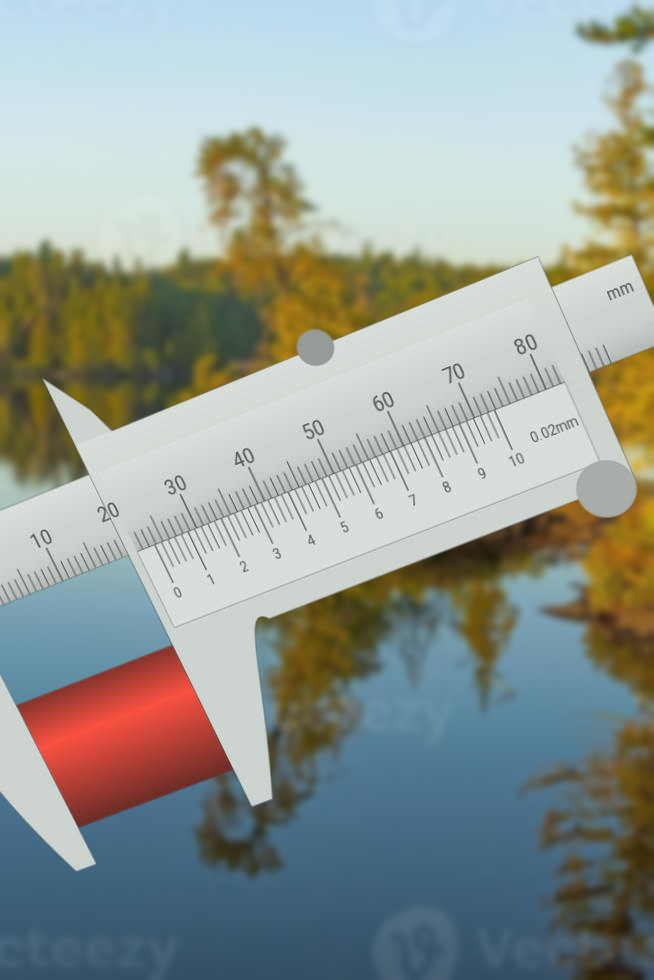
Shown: 23.8 mm
